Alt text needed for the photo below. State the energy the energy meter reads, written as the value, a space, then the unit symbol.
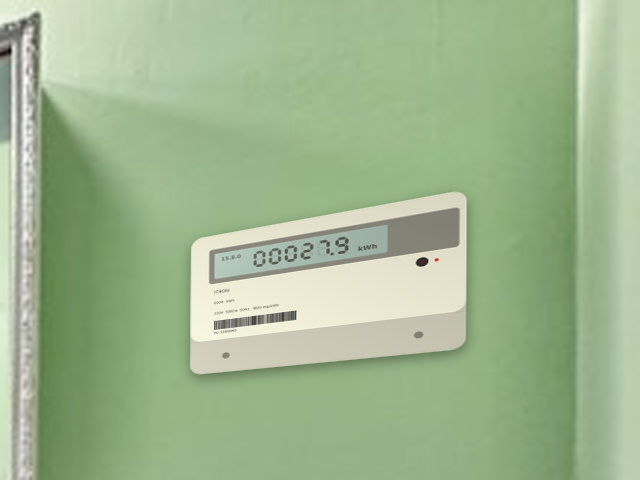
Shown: 27.9 kWh
